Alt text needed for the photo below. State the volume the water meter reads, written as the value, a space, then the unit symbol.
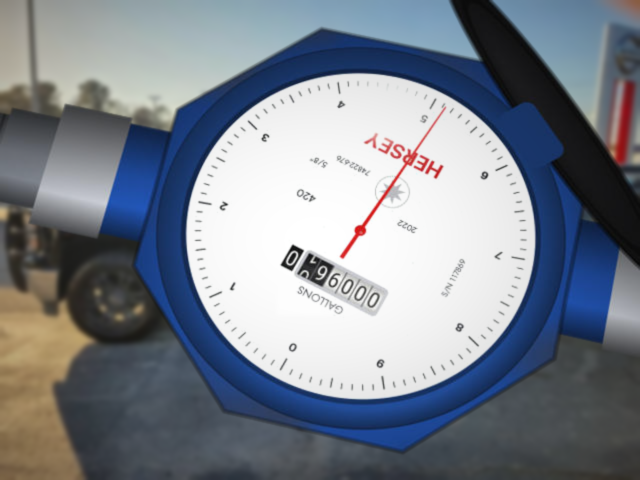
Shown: 9605.1 gal
